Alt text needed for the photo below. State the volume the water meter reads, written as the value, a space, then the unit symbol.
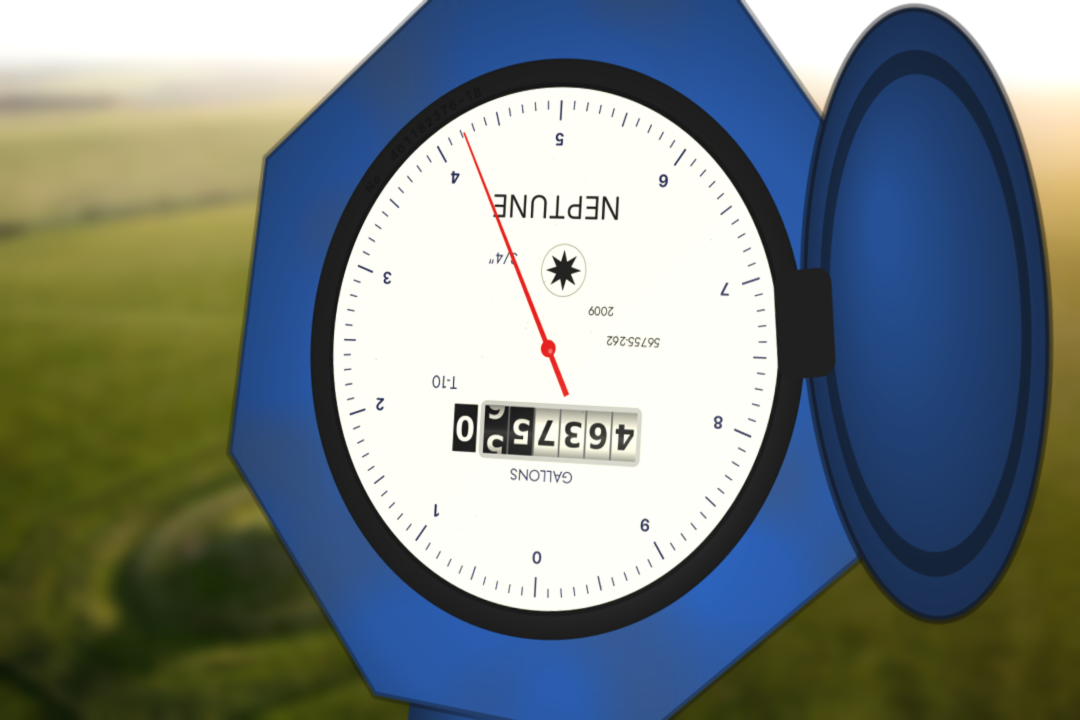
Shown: 4637554.2 gal
